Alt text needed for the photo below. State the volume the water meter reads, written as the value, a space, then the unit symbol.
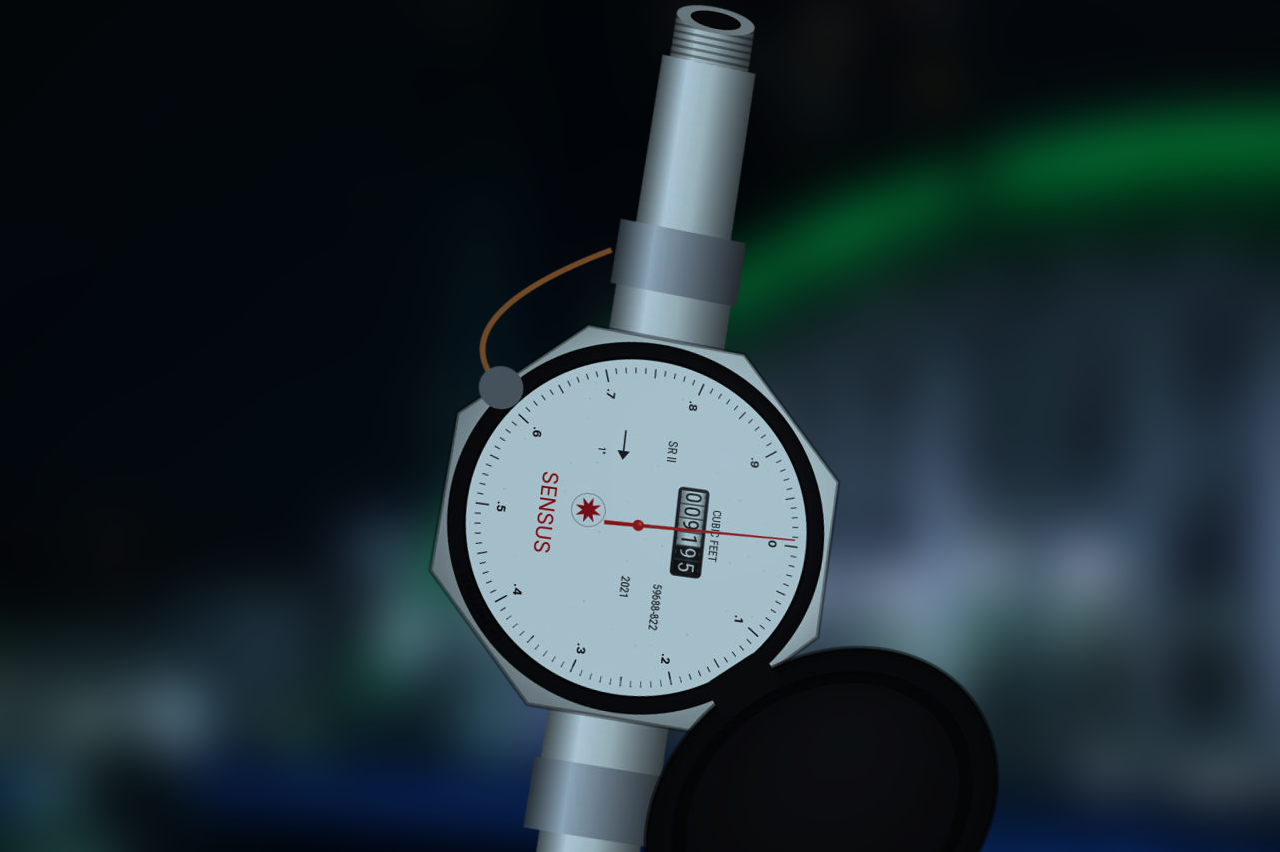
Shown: 9194.99 ft³
